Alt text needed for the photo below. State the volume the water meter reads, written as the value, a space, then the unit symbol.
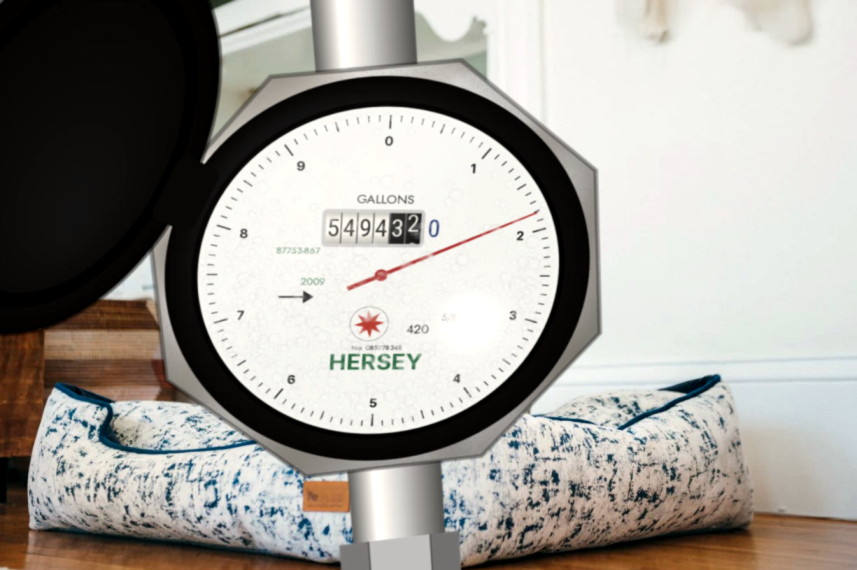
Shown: 5494321.8 gal
